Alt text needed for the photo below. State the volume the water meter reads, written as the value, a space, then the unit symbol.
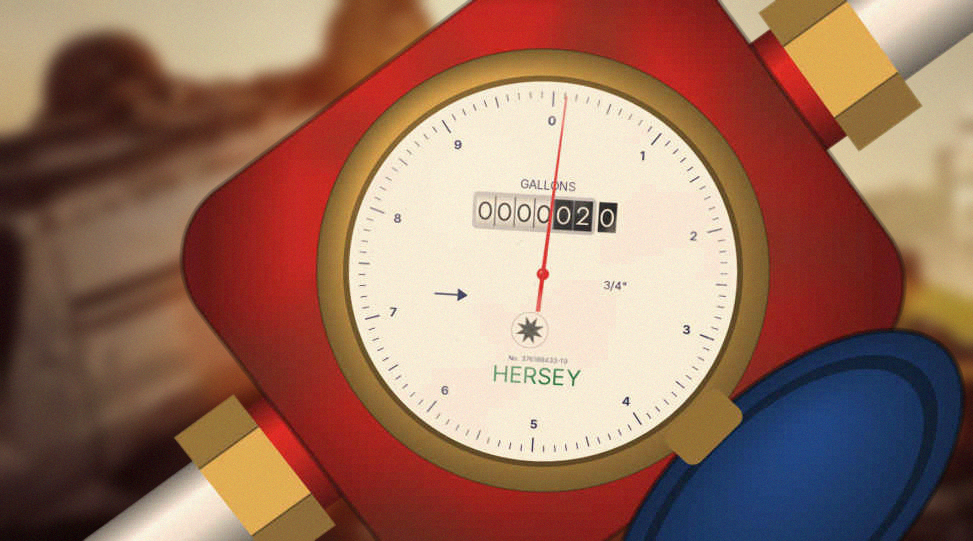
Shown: 20.1 gal
